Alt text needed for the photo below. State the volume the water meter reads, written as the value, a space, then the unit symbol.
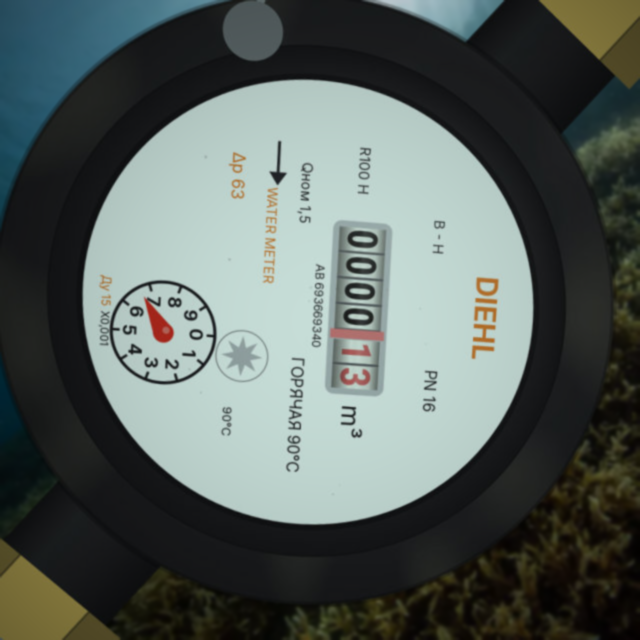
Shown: 0.136 m³
